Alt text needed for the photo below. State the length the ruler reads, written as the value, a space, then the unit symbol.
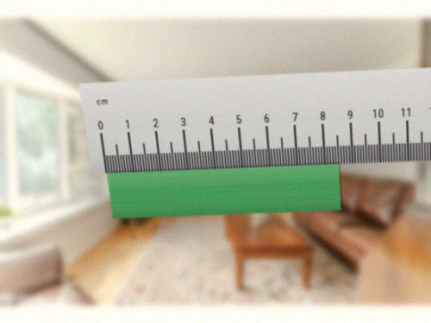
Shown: 8.5 cm
